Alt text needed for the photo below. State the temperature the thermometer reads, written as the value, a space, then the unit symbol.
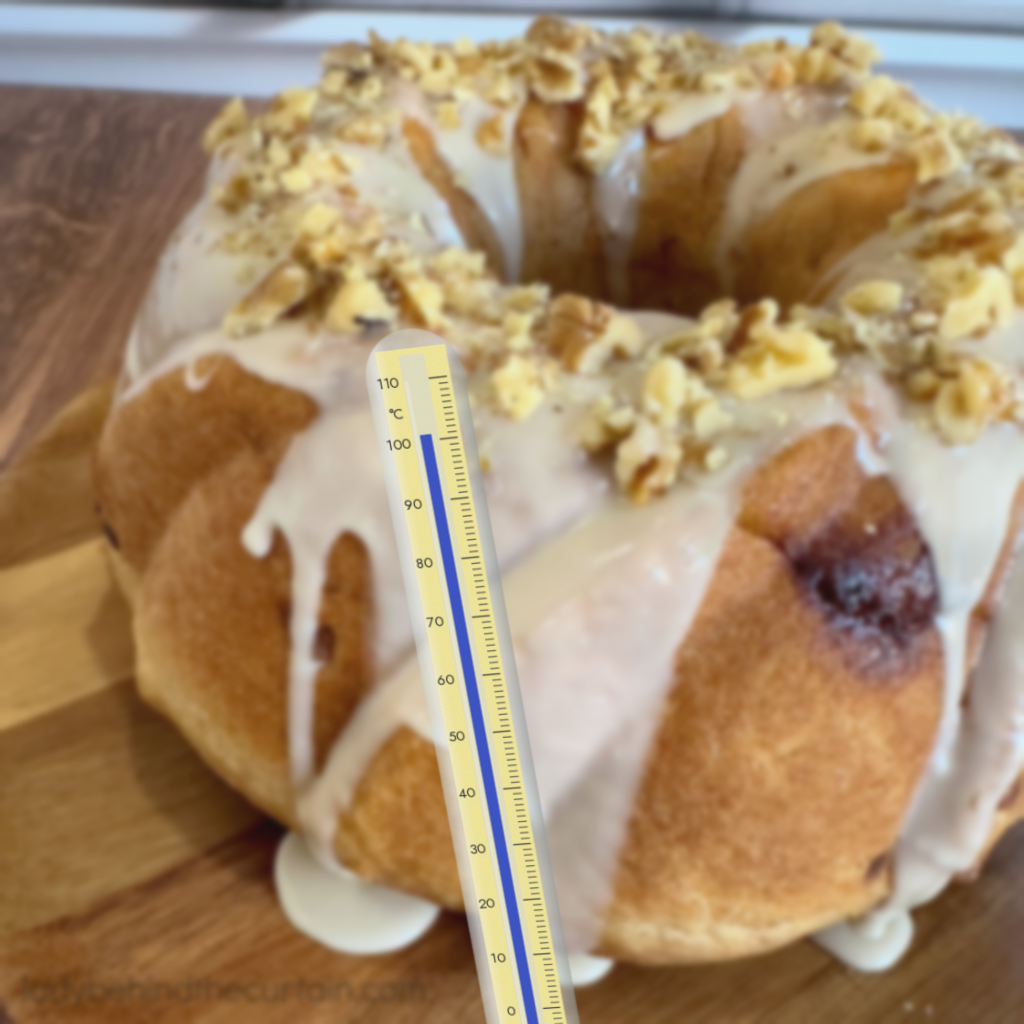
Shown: 101 °C
